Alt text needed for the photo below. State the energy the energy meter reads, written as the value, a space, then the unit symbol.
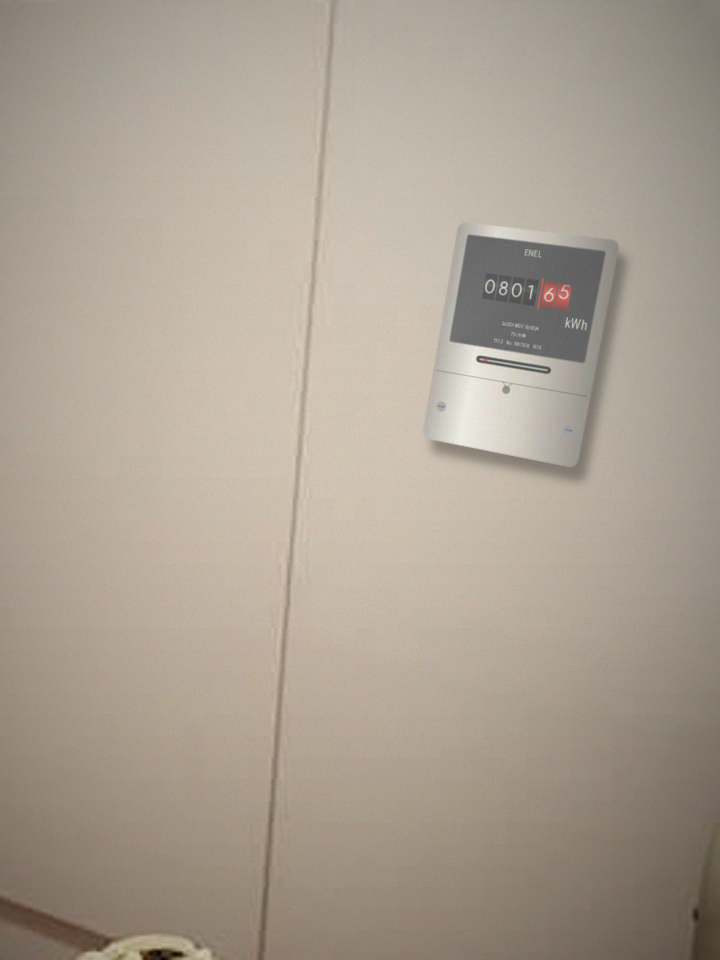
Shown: 801.65 kWh
